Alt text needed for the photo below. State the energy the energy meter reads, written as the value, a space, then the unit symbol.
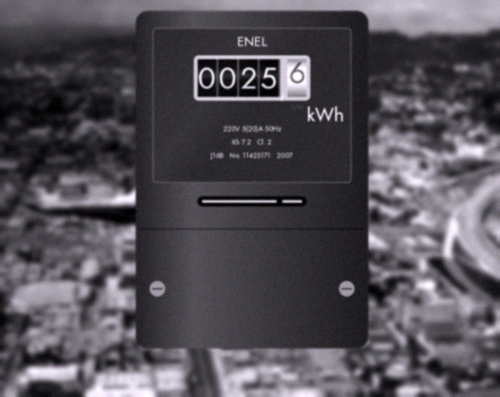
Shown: 25.6 kWh
